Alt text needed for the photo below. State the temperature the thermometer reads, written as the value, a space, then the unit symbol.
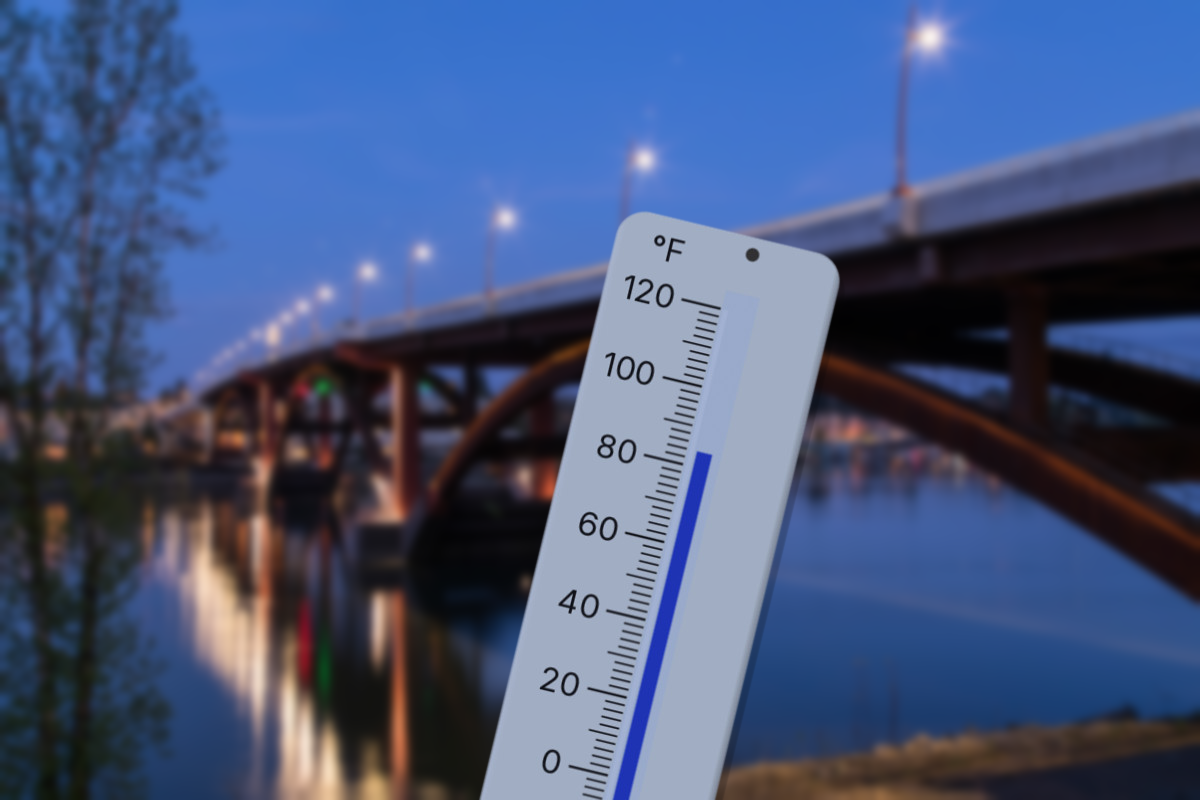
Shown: 84 °F
